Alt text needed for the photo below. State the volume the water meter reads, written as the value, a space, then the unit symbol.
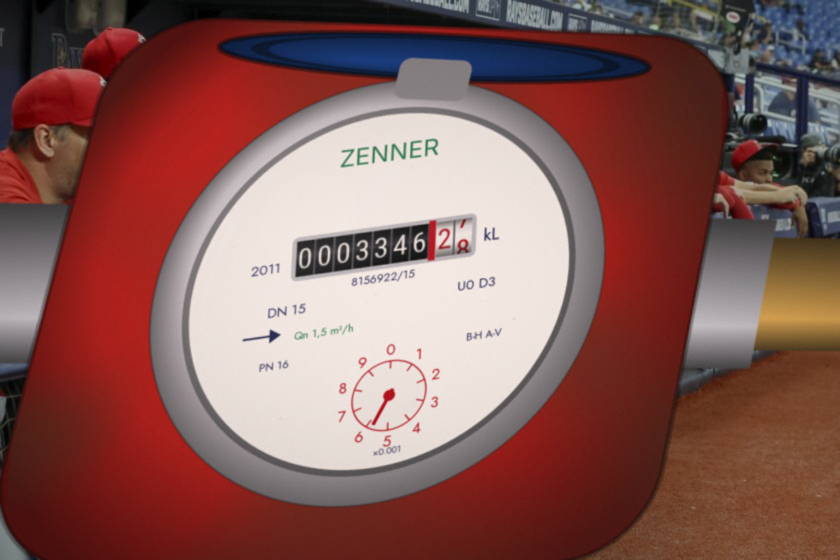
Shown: 3346.275 kL
